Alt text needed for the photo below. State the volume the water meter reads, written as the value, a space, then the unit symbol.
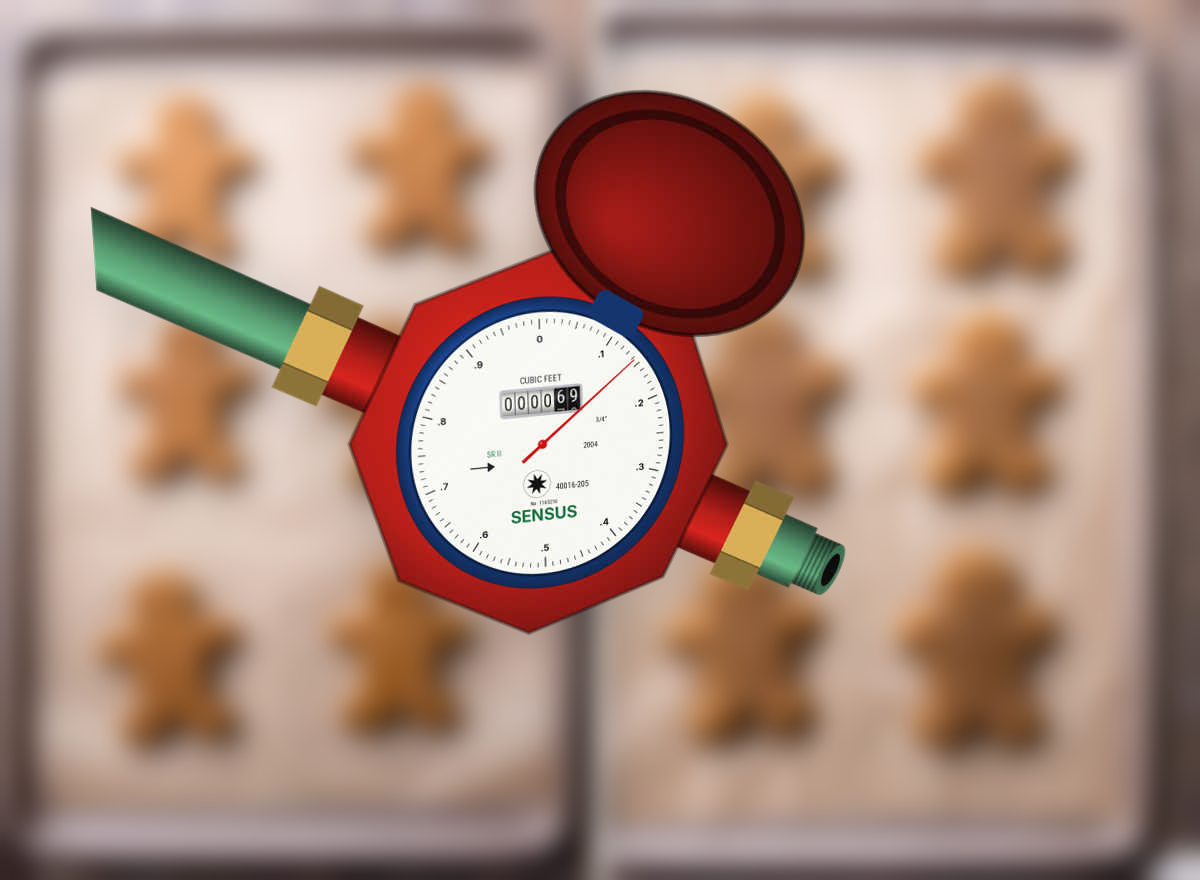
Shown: 69.14 ft³
